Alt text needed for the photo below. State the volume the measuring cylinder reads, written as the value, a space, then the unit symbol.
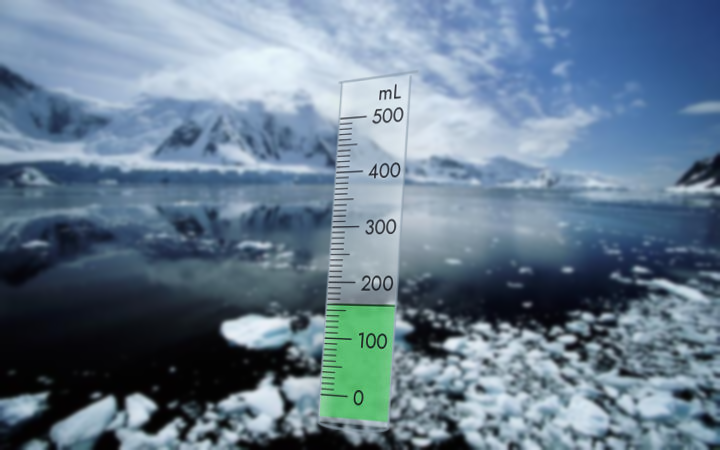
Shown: 160 mL
